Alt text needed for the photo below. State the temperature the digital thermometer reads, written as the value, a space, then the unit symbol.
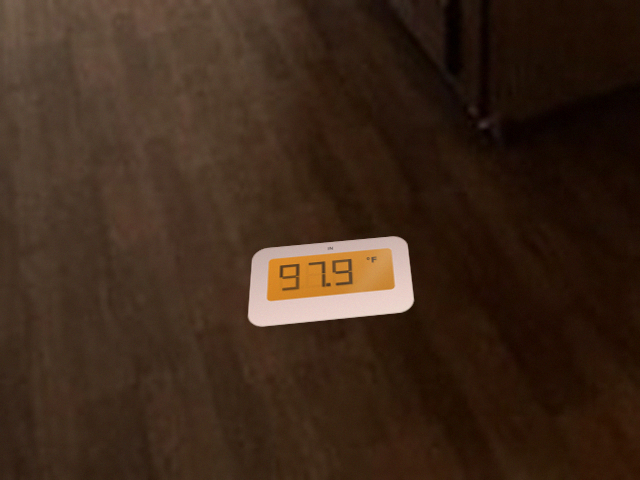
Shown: 97.9 °F
